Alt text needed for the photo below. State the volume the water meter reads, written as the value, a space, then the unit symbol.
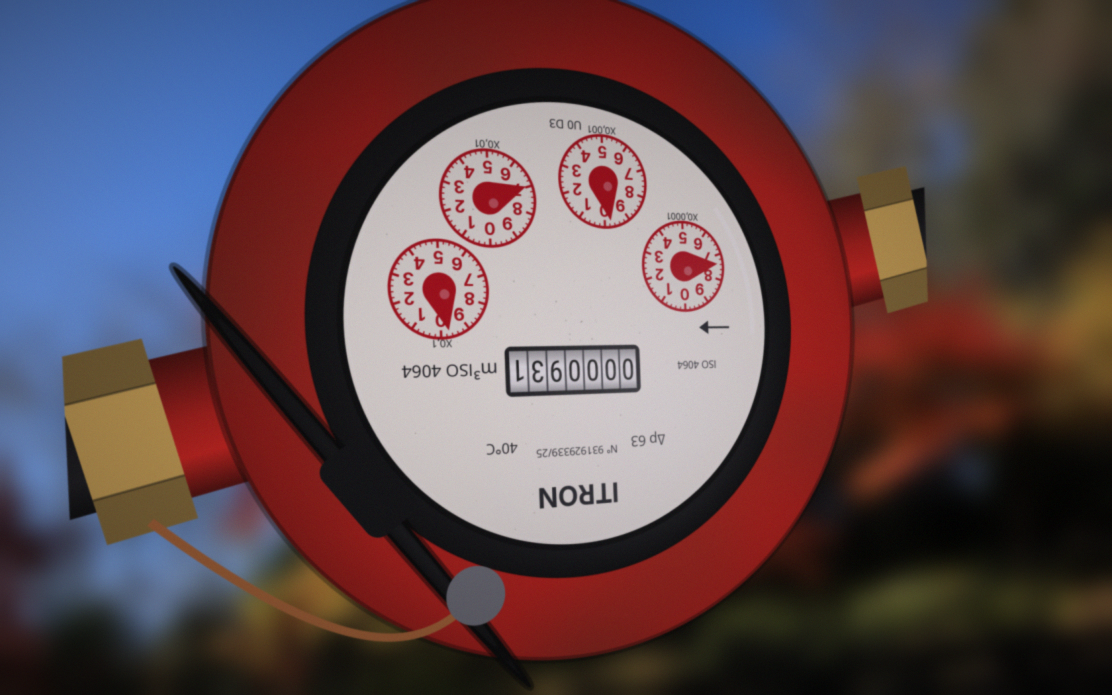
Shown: 930.9697 m³
